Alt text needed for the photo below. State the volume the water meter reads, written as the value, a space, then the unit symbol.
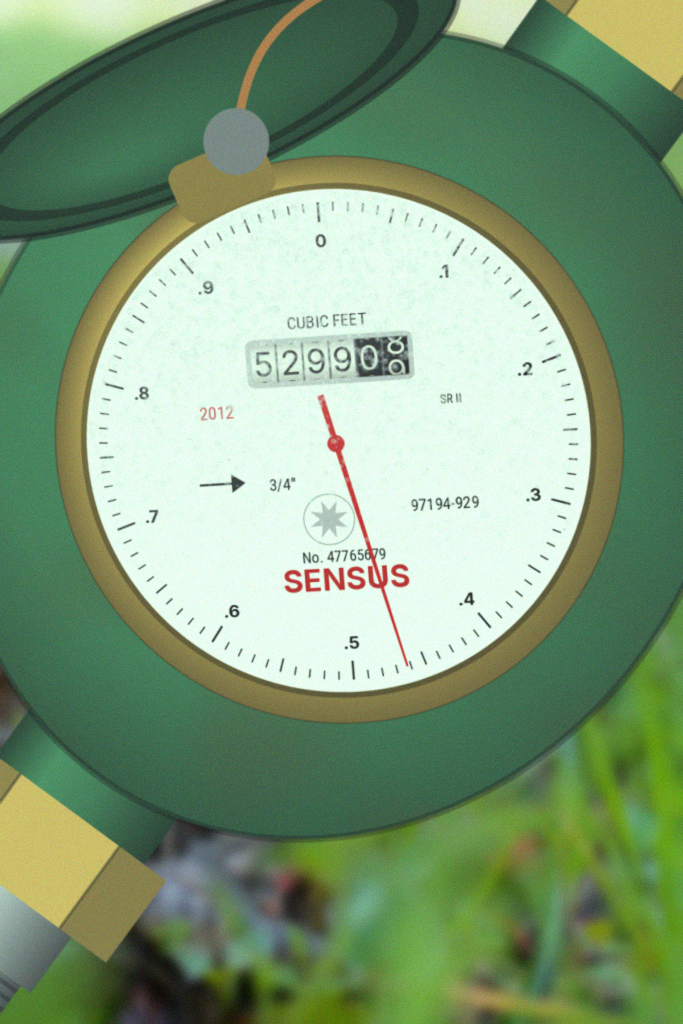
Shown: 529908.46 ft³
